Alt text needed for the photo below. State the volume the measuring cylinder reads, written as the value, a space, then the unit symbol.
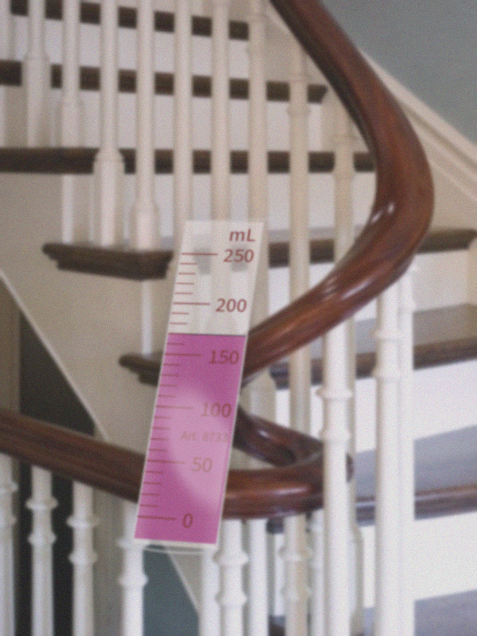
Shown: 170 mL
